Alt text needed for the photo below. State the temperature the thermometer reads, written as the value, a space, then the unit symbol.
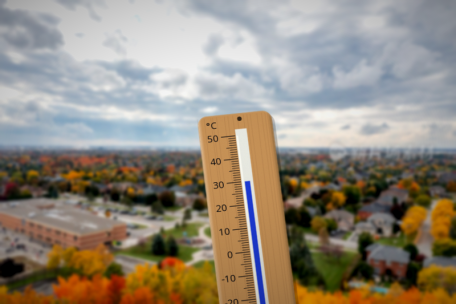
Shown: 30 °C
